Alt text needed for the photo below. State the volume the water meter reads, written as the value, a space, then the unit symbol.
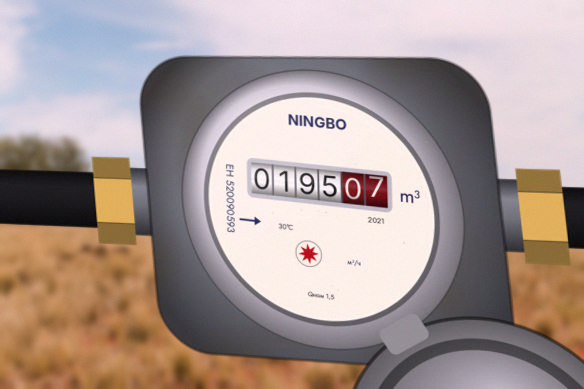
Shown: 195.07 m³
